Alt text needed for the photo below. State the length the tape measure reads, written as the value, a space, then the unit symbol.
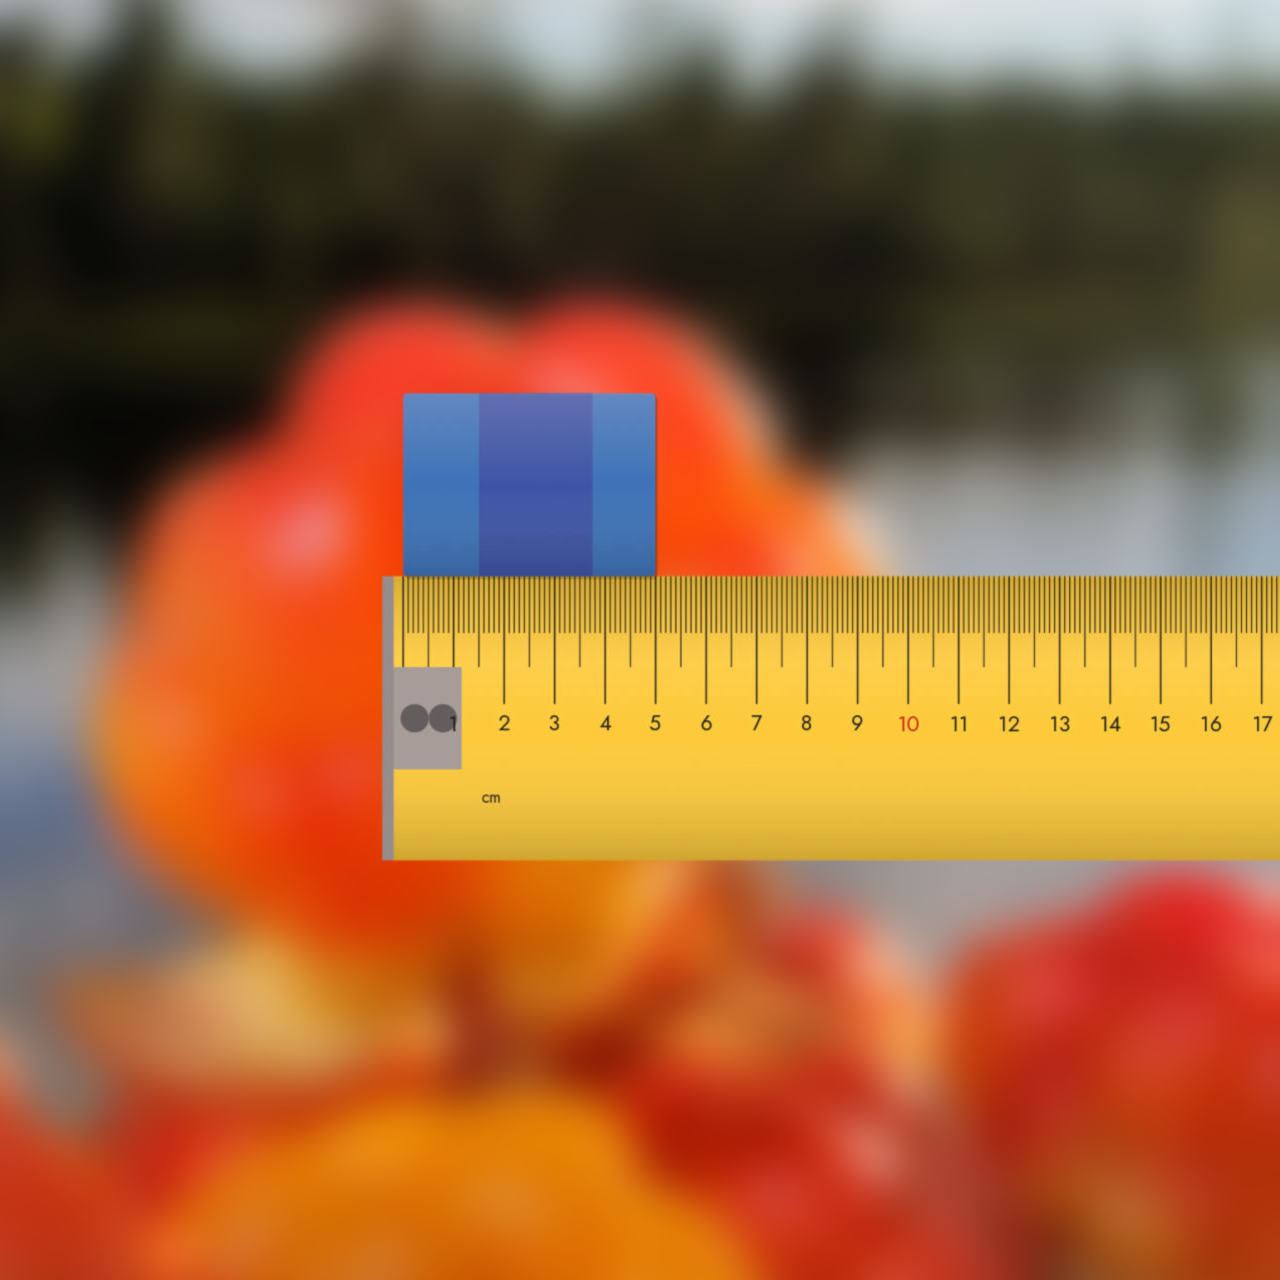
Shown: 5 cm
